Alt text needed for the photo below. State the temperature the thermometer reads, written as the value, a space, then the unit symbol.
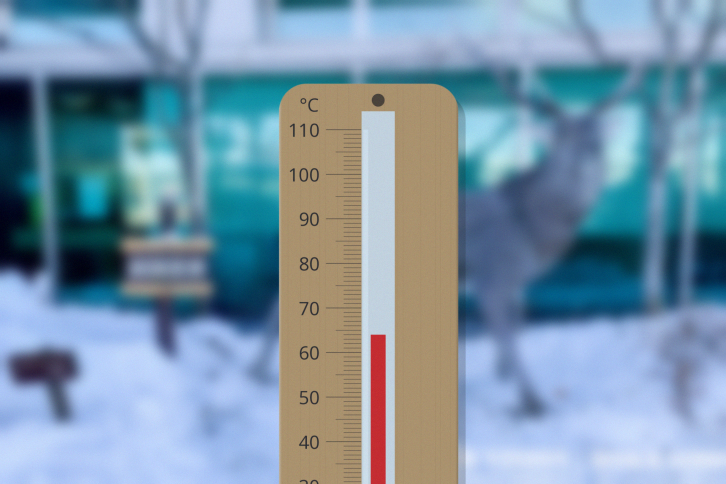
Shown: 64 °C
